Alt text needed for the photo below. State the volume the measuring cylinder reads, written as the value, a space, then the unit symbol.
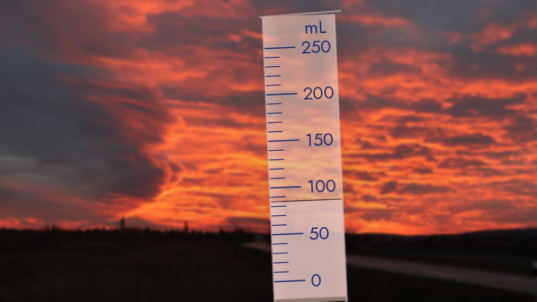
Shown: 85 mL
